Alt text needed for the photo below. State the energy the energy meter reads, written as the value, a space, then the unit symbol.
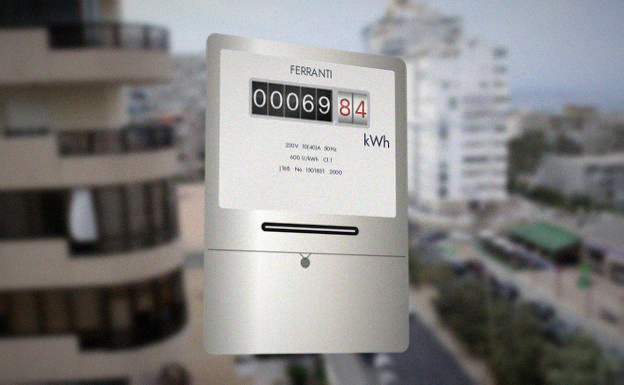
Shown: 69.84 kWh
